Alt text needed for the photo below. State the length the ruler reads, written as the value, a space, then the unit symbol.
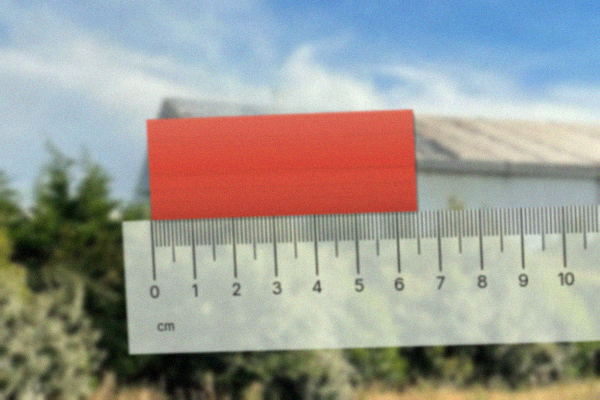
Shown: 6.5 cm
